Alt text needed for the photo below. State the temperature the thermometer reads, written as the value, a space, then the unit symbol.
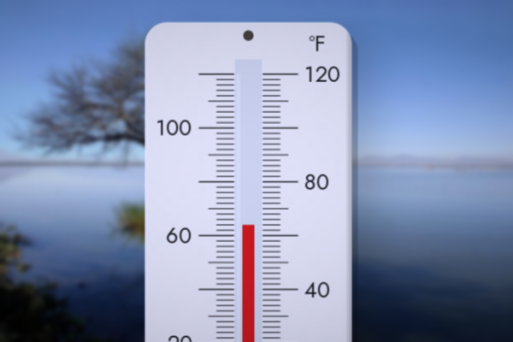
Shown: 64 °F
